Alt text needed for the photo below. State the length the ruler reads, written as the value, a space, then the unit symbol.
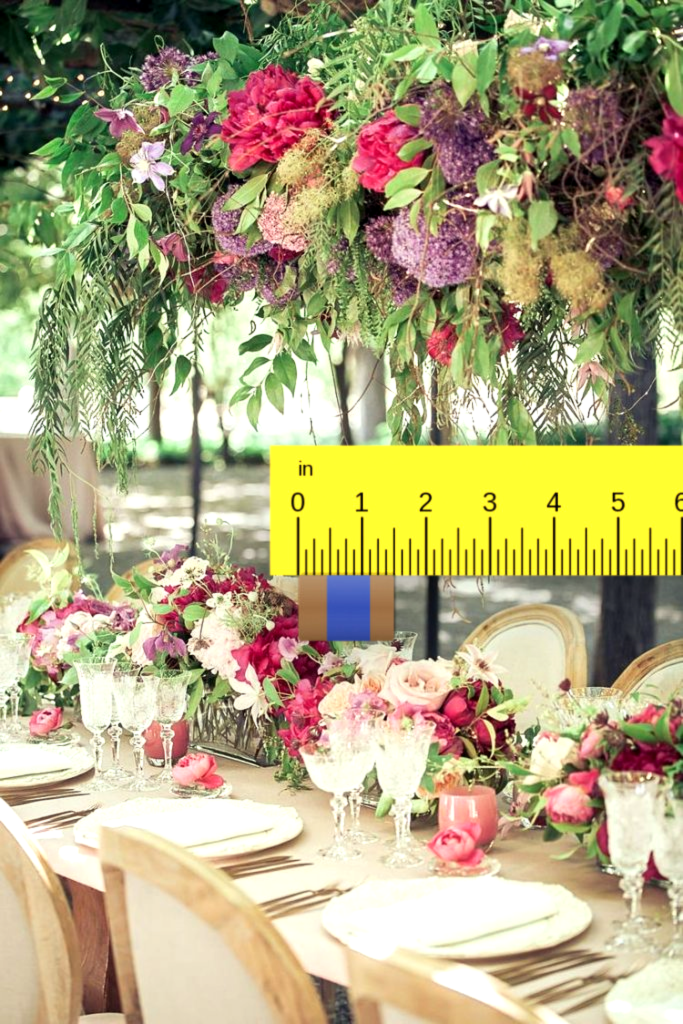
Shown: 1.5 in
